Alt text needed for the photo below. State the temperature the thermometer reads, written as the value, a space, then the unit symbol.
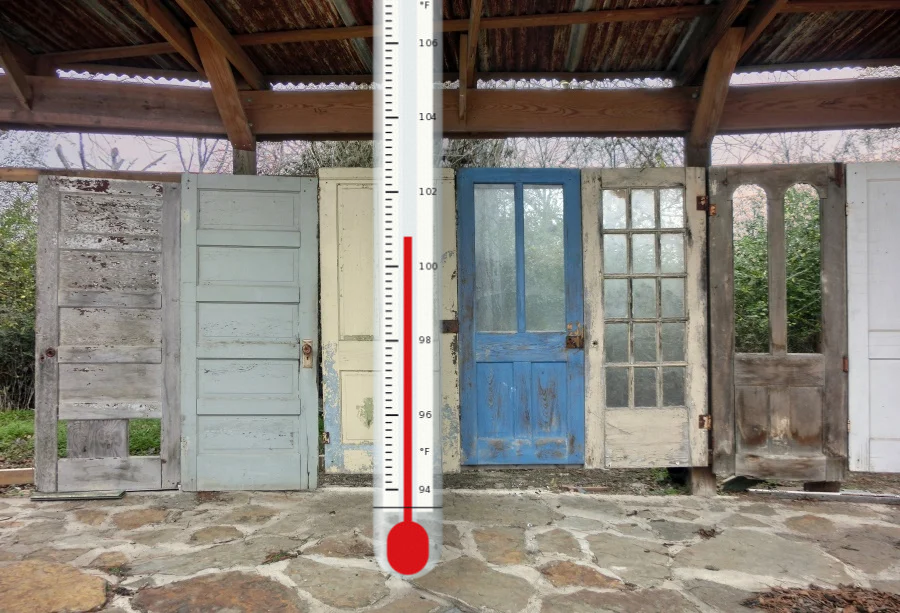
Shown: 100.8 °F
